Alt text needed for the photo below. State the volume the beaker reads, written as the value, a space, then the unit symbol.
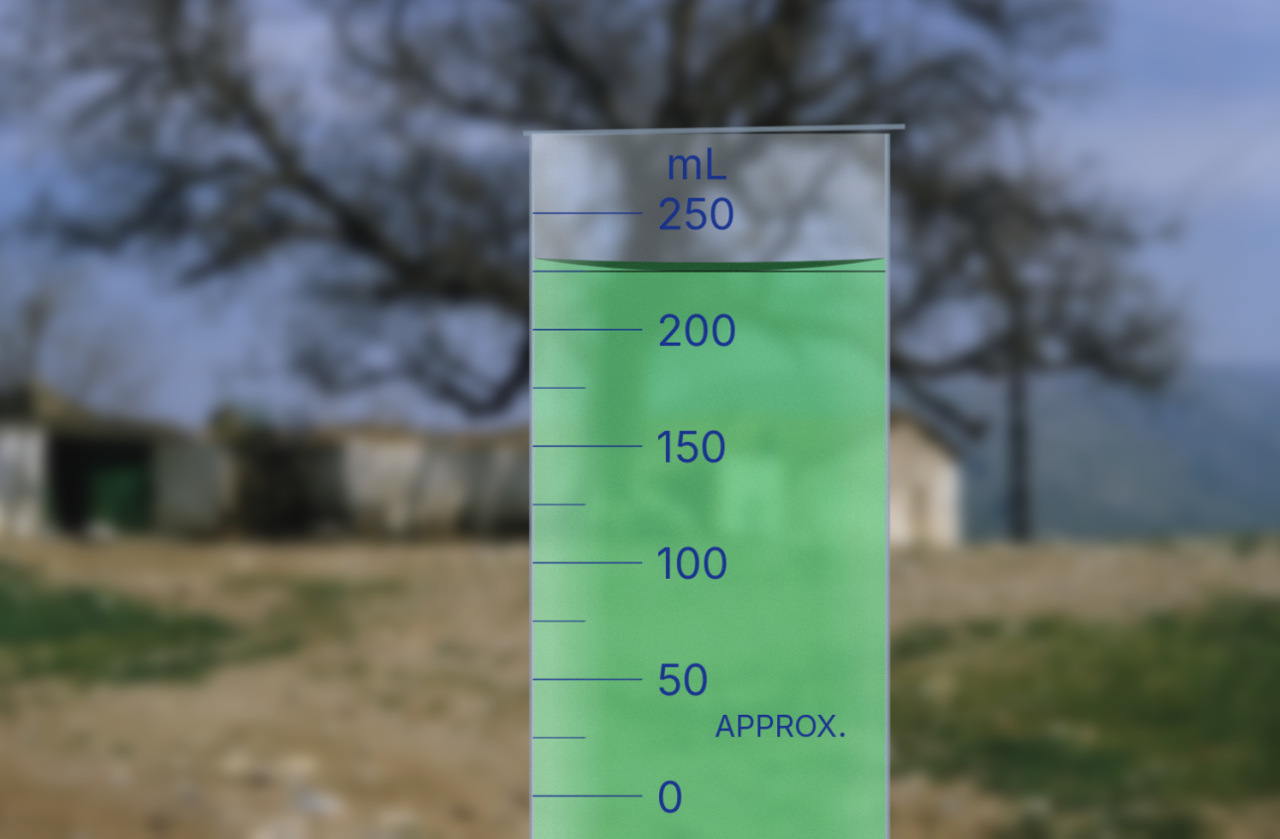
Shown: 225 mL
